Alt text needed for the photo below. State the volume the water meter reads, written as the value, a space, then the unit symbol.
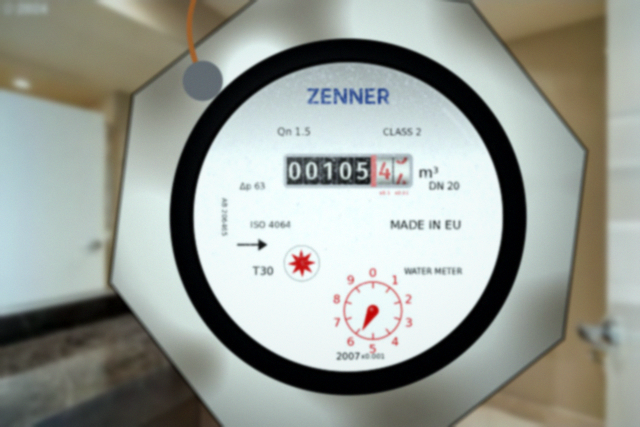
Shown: 105.435 m³
